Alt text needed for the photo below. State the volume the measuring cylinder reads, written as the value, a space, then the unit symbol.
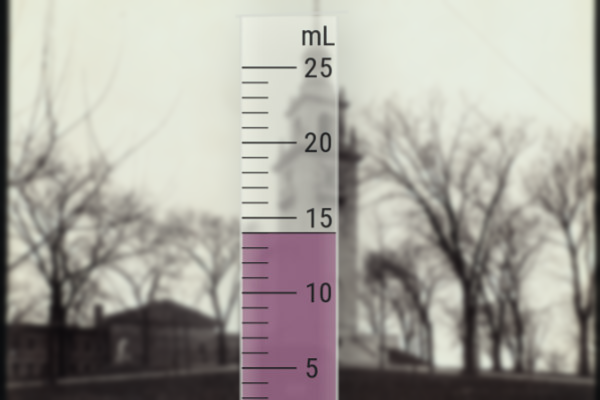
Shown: 14 mL
